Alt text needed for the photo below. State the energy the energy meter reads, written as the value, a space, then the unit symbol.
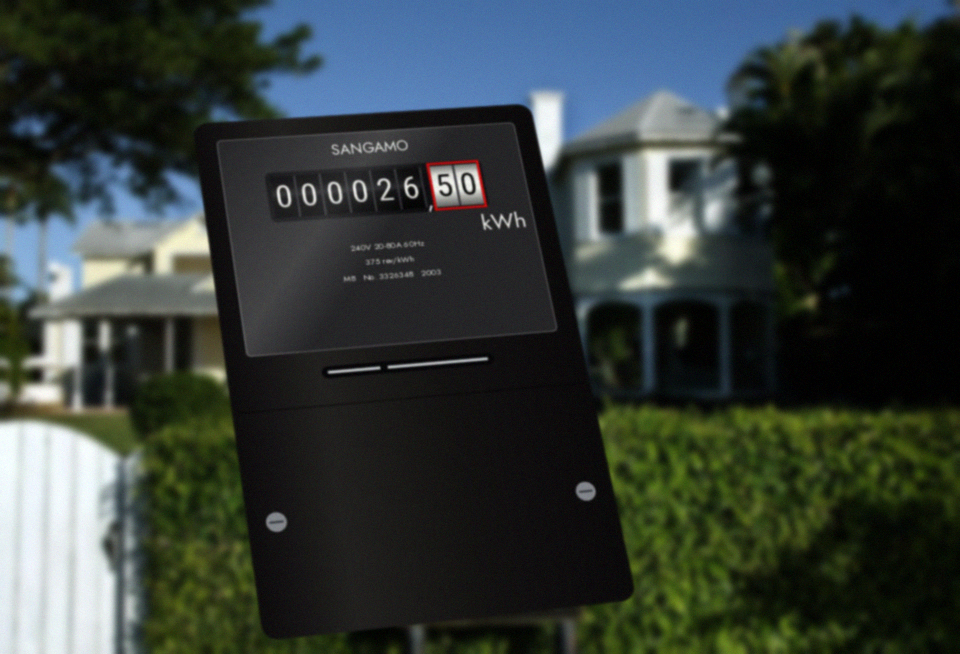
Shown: 26.50 kWh
